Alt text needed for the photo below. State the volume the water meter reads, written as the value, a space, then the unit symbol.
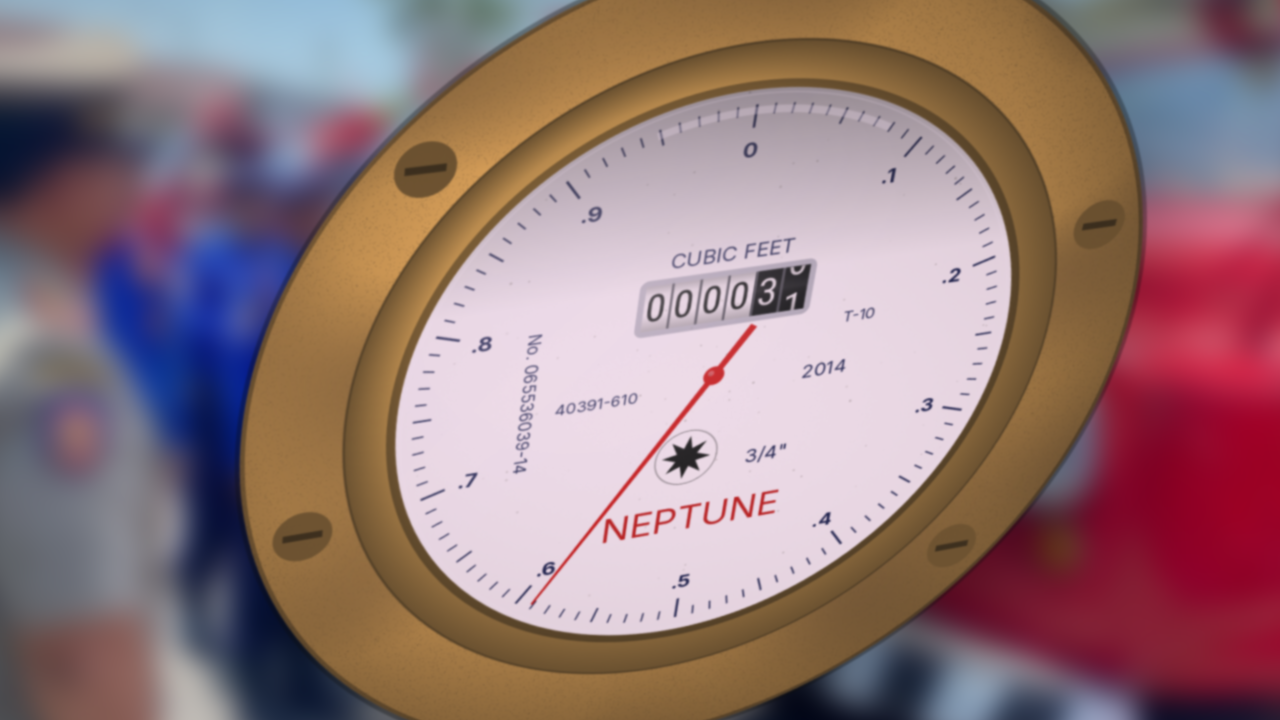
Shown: 30.59 ft³
